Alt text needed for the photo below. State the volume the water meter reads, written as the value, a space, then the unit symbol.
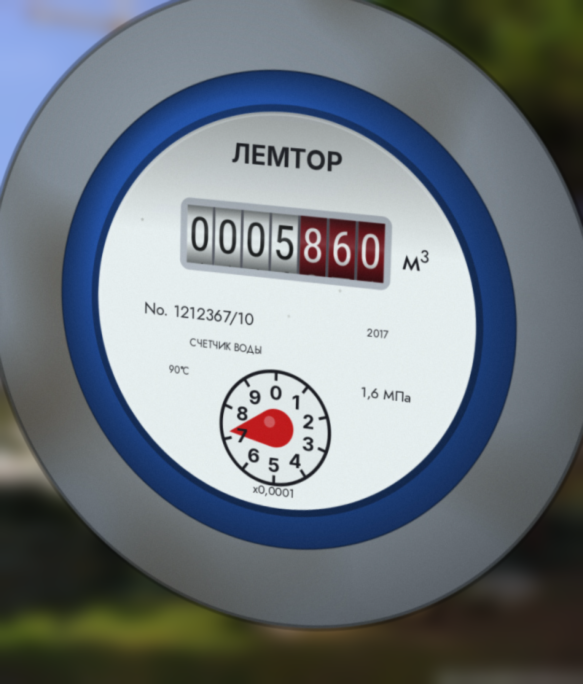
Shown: 5.8607 m³
